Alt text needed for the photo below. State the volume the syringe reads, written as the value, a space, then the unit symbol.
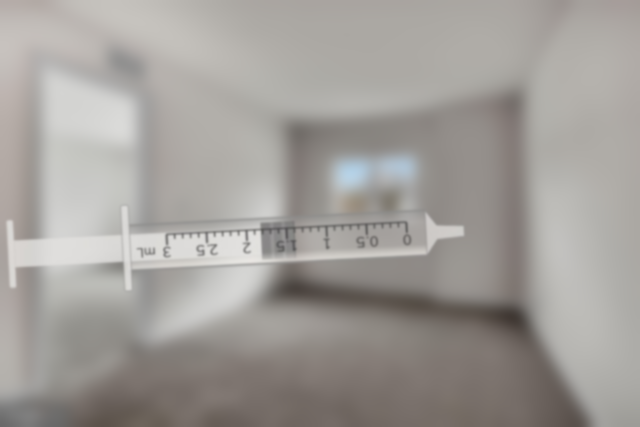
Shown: 1.4 mL
